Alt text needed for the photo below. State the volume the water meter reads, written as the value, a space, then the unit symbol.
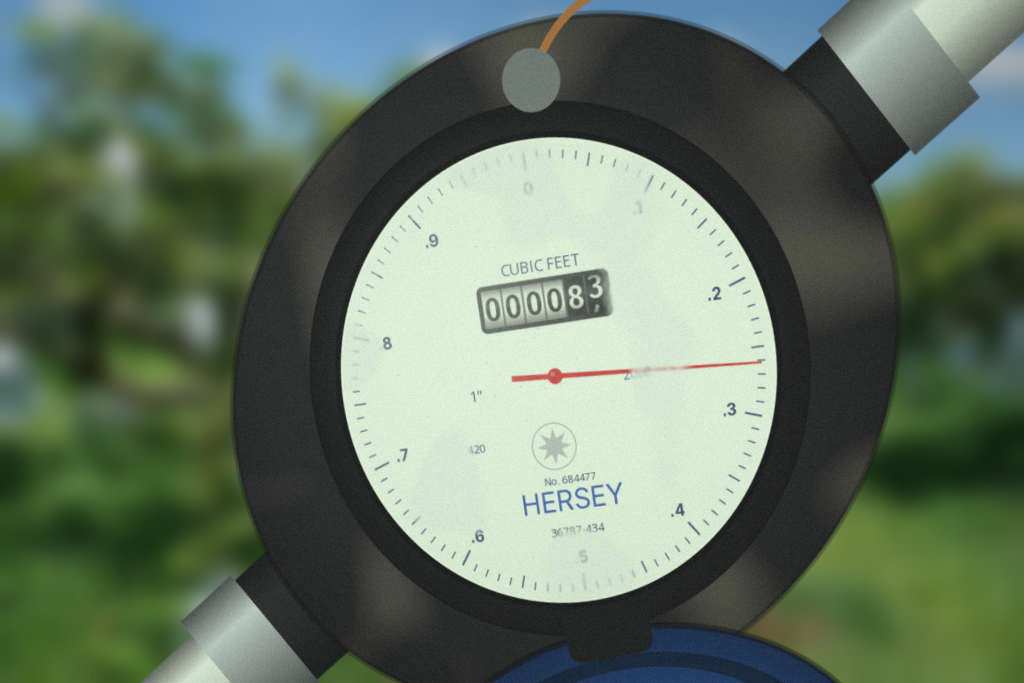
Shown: 83.26 ft³
